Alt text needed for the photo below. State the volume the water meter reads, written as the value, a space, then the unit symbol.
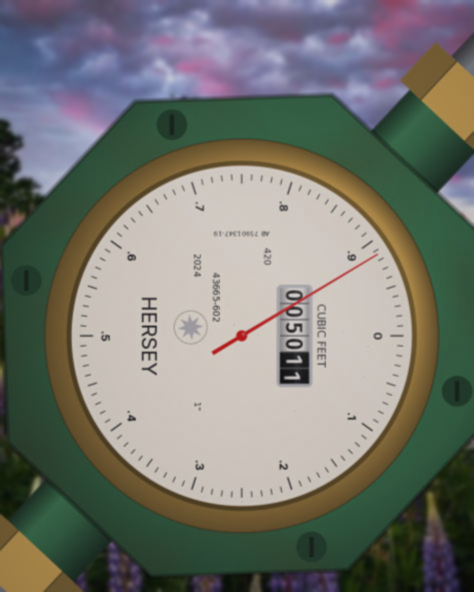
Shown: 5010.91 ft³
